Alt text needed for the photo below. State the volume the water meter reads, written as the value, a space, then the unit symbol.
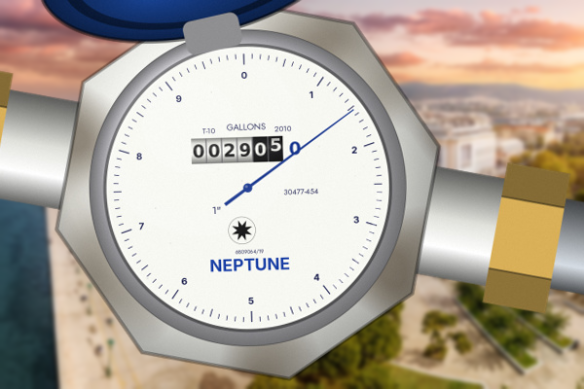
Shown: 29051.5 gal
